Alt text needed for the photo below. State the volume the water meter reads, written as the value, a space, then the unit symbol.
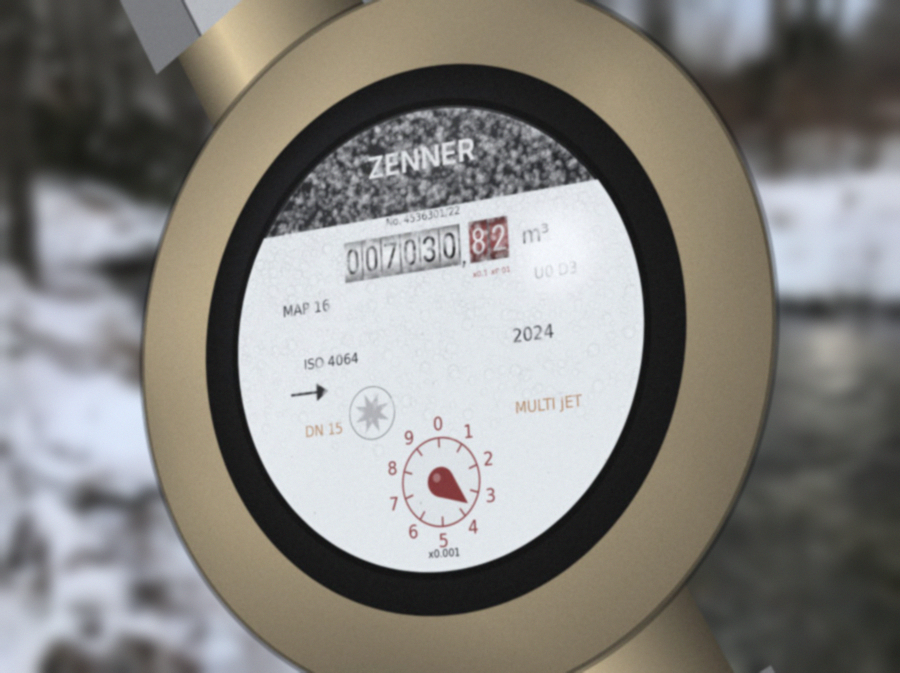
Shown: 7030.823 m³
